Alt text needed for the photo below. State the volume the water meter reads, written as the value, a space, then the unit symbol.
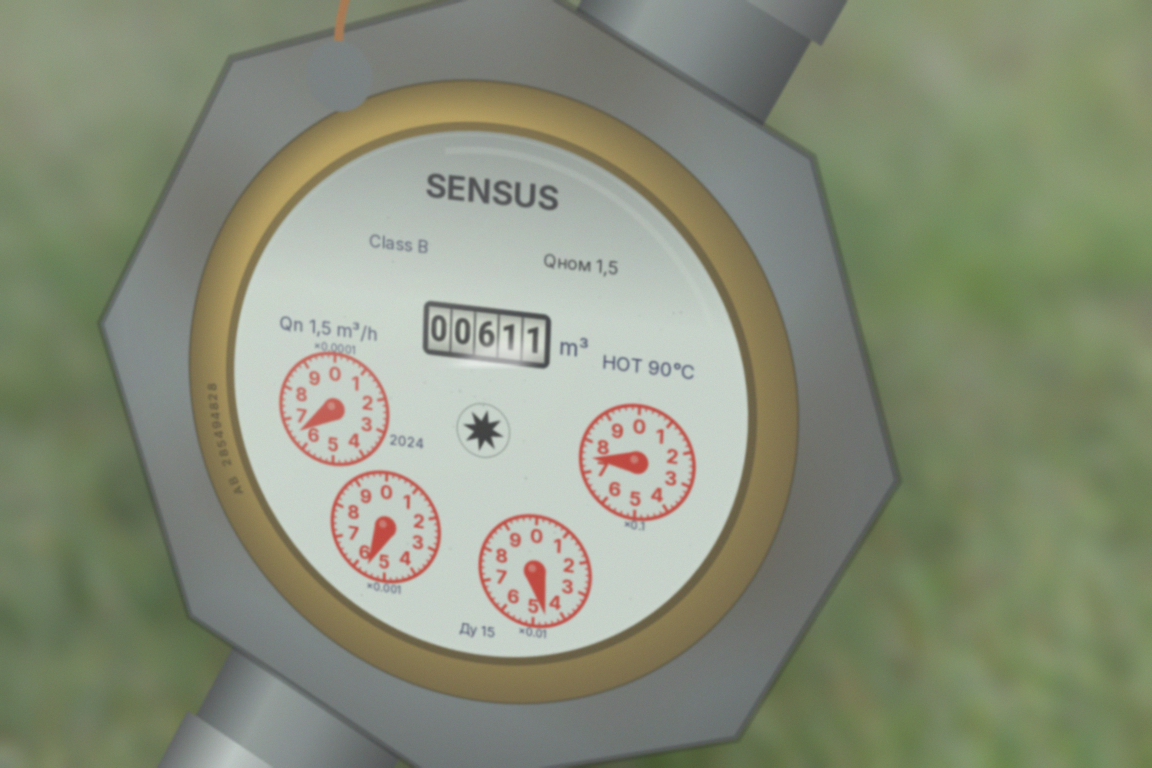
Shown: 611.7456 m³
